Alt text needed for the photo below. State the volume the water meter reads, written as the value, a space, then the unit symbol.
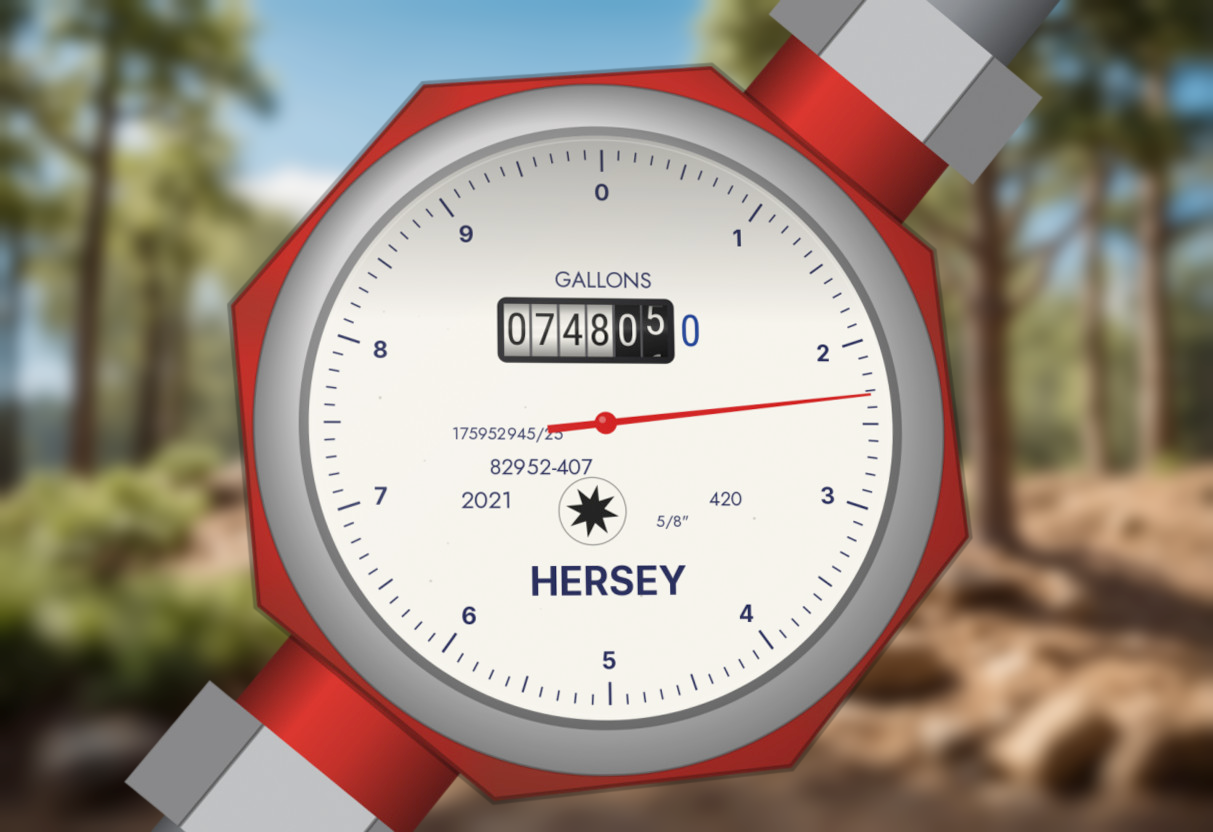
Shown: 748052.3 gal
